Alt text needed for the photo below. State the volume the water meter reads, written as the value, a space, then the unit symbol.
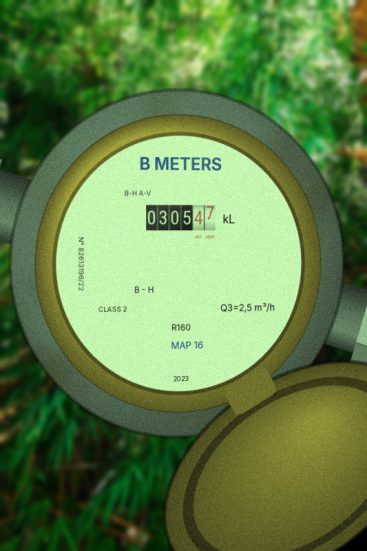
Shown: 305.47 kL
